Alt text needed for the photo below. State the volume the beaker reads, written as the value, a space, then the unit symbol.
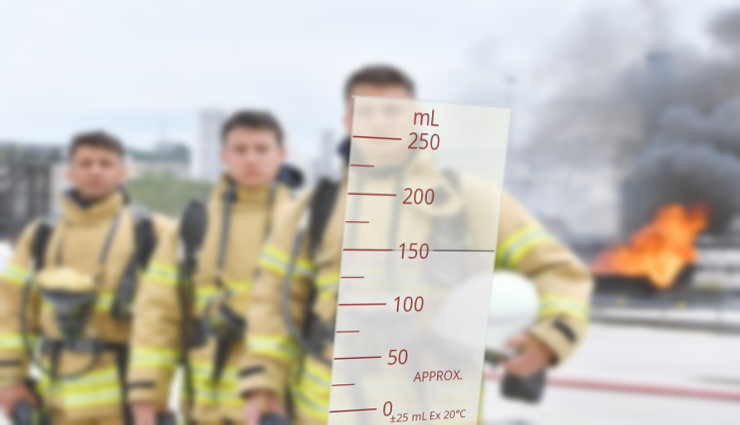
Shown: 150 mL
